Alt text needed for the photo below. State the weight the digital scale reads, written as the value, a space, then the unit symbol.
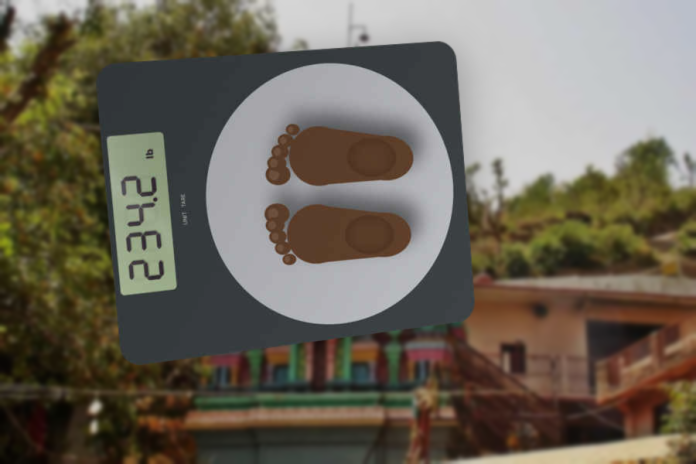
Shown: 234.2 lb
